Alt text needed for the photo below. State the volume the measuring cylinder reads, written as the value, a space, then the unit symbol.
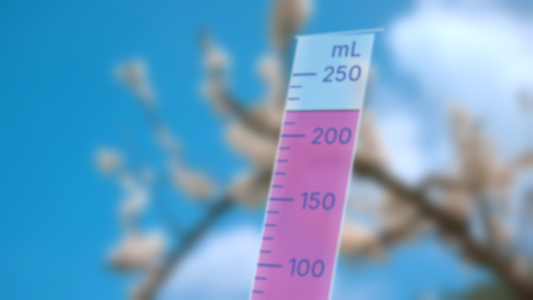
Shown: 220 mL
